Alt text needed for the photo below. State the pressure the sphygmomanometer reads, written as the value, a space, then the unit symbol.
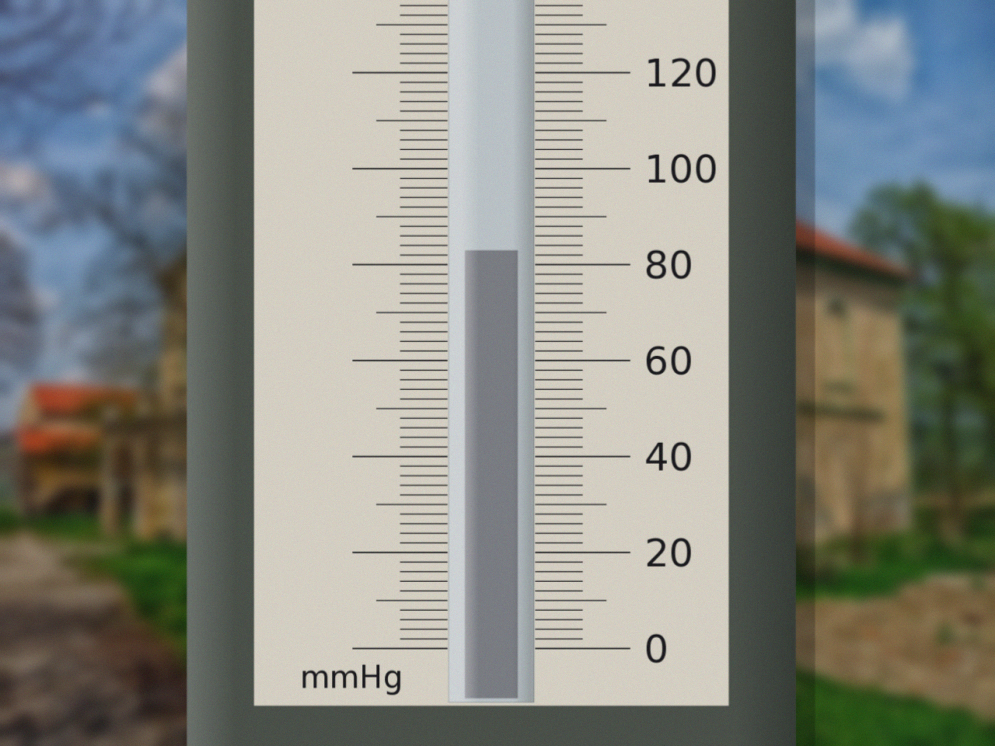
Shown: 83 mmHg
